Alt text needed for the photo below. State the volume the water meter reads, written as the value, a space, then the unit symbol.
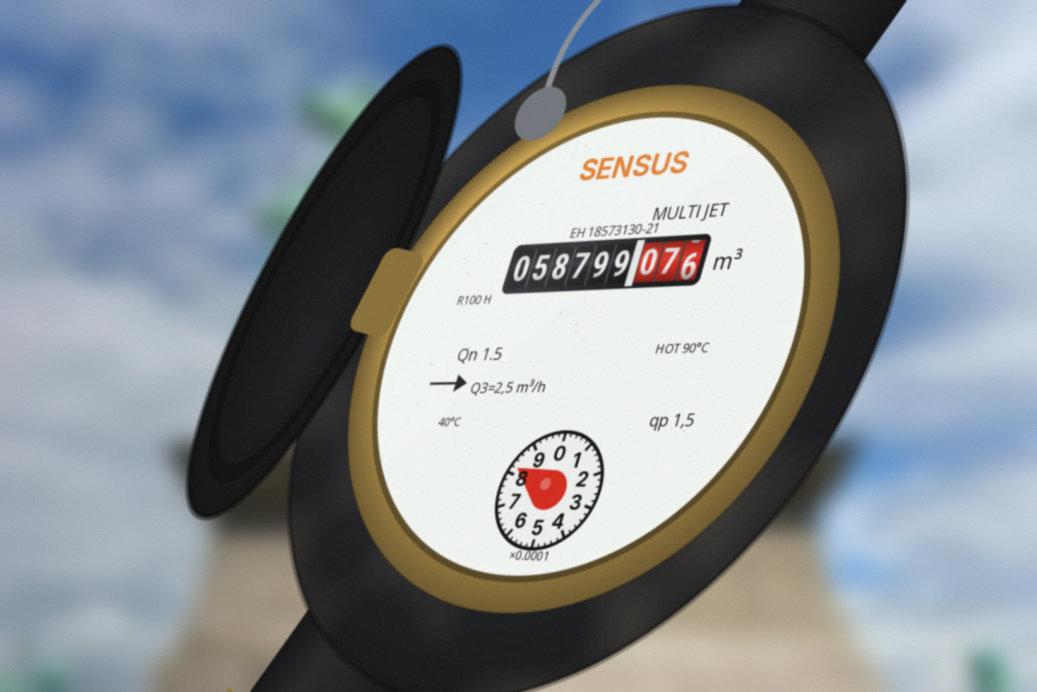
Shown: 58799.0758 m³
